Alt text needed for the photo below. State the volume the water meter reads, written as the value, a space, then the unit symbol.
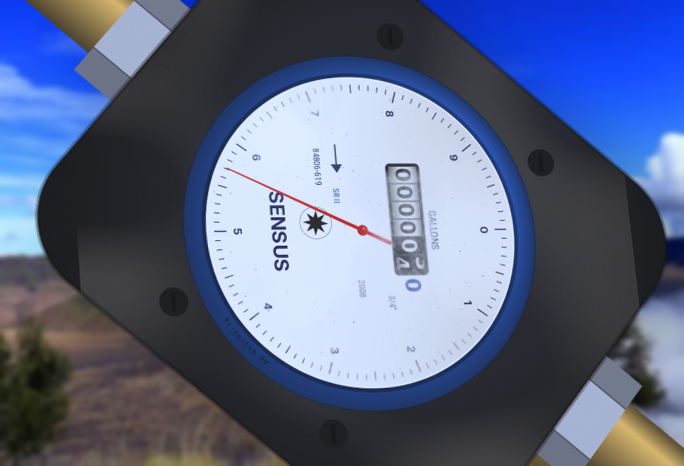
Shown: 35.7 gal
